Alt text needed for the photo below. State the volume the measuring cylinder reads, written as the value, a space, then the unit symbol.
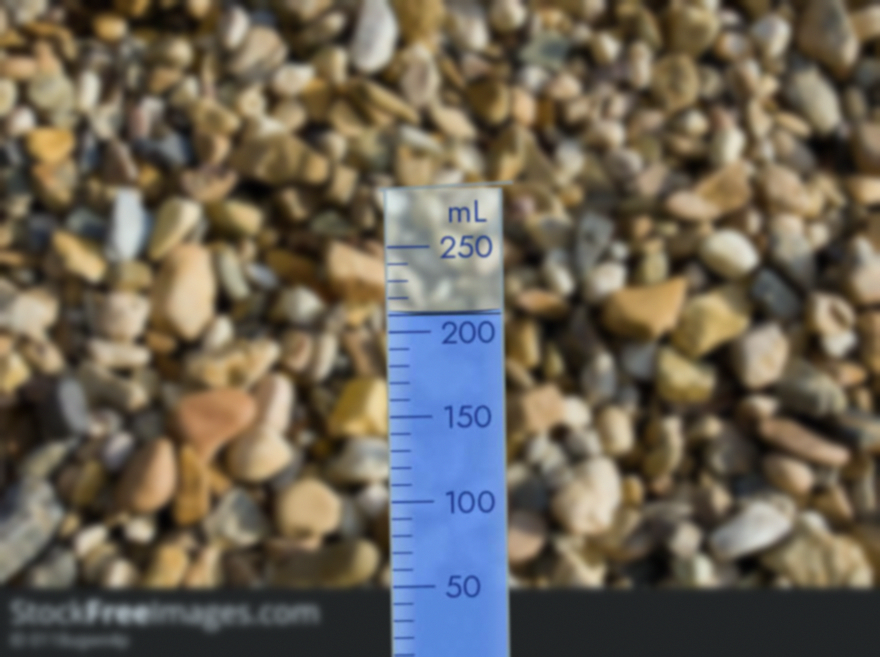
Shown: 210 mL
